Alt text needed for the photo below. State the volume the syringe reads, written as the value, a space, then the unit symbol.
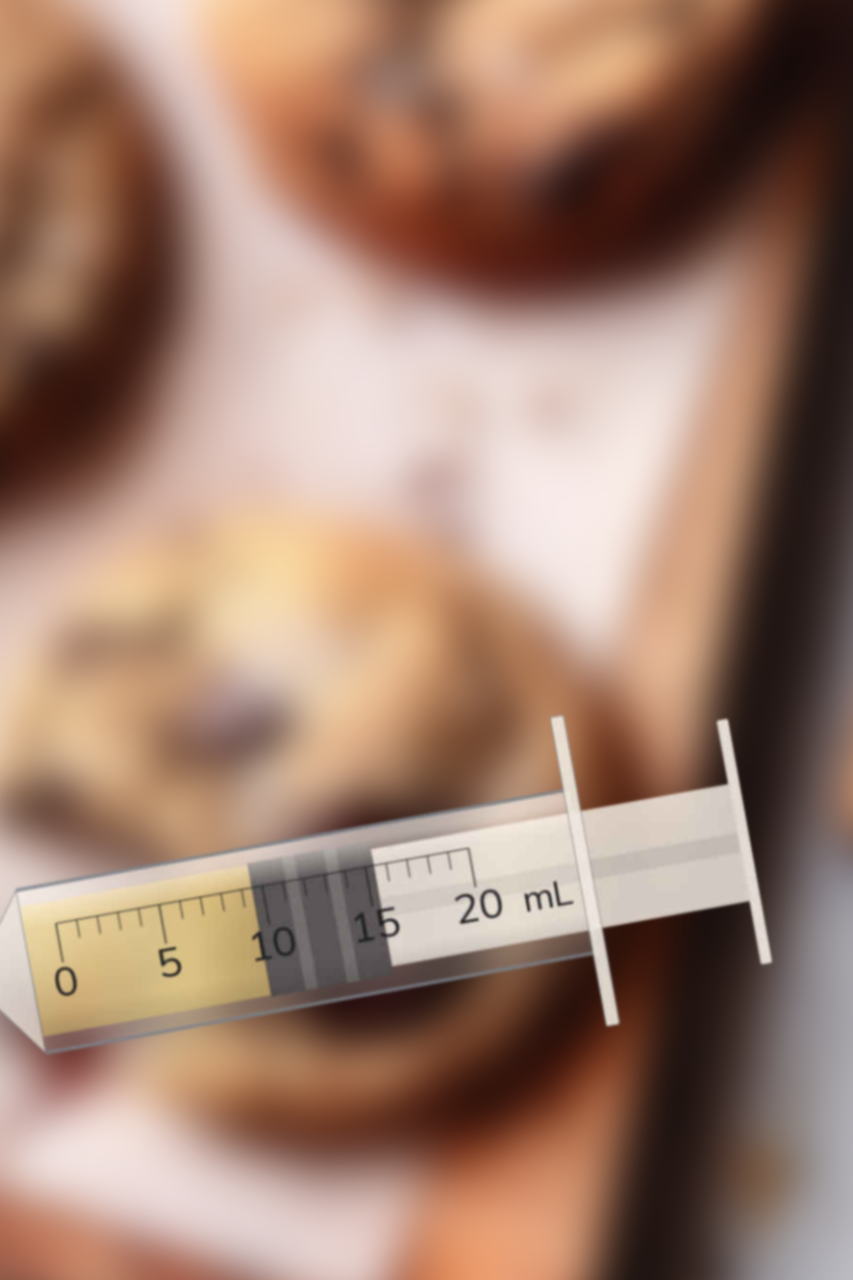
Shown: 9.5 mL
